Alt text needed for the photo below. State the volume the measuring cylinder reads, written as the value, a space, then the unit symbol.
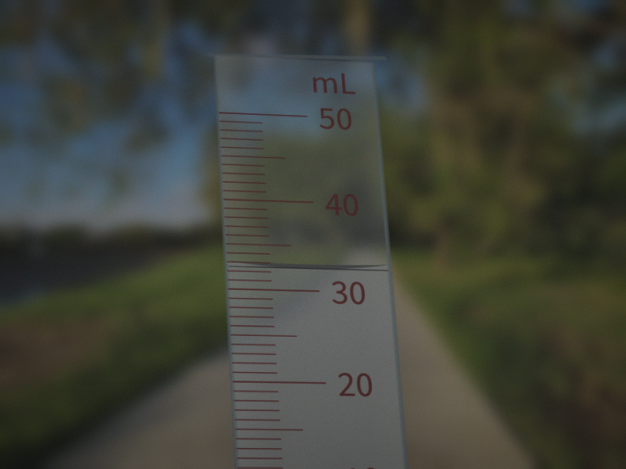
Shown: 32.5 mL
